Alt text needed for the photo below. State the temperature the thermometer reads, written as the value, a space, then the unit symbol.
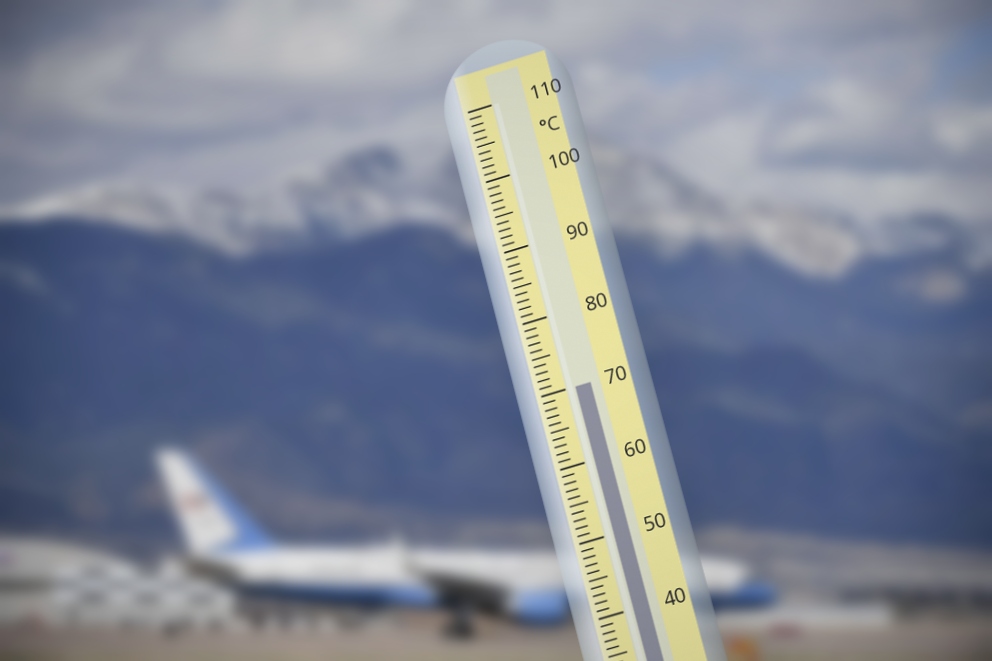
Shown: 70 °C
